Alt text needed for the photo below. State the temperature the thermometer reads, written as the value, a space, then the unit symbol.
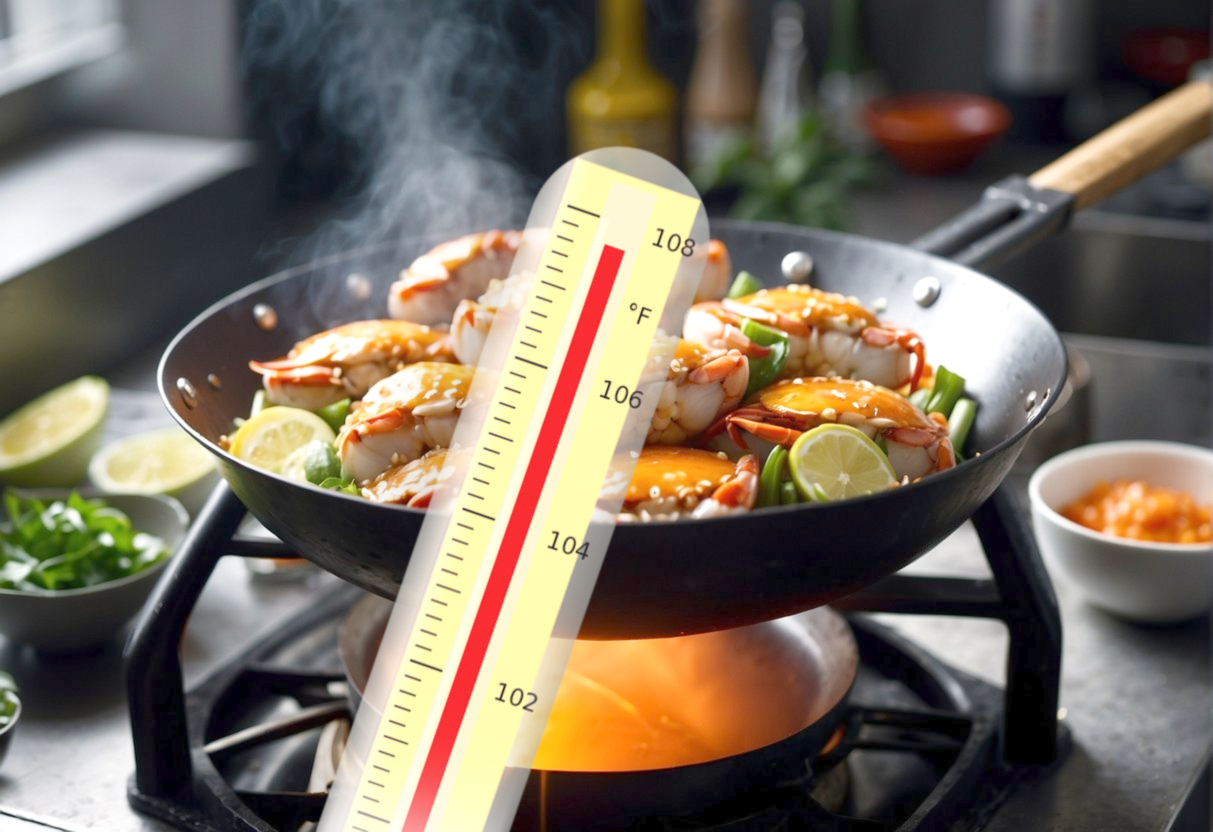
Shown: 107.7 °F
